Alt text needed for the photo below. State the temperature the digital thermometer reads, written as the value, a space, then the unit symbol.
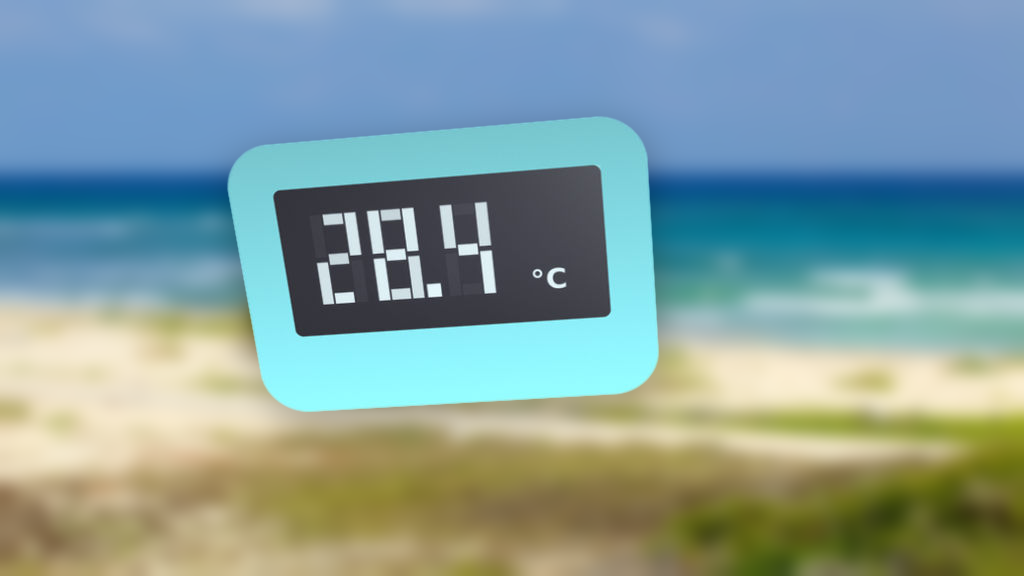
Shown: 28.4 °C
